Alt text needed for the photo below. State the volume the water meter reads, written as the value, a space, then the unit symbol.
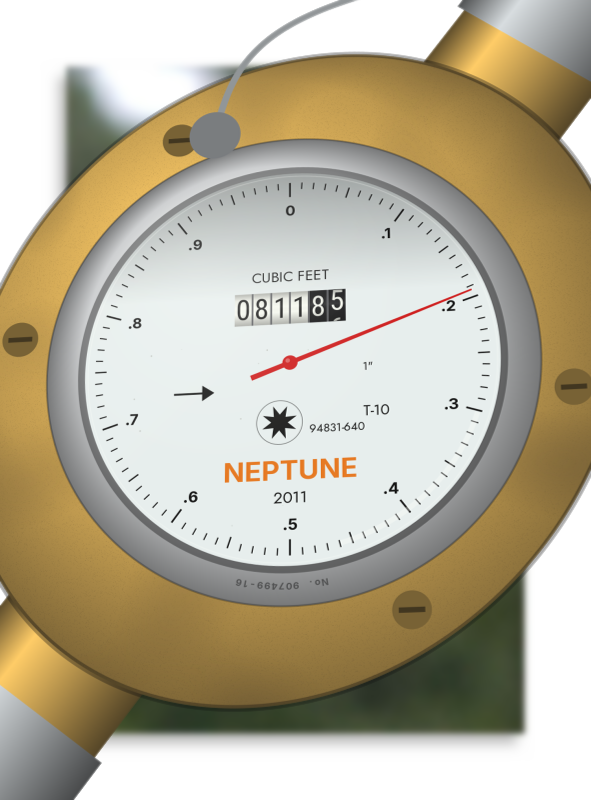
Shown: 81185.19 ft³
